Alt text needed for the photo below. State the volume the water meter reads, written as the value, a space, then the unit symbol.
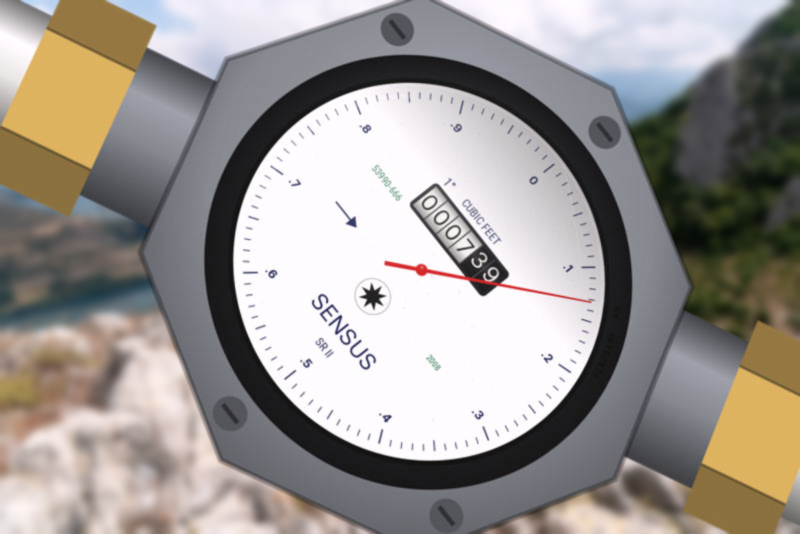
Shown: 739.13 ft³
